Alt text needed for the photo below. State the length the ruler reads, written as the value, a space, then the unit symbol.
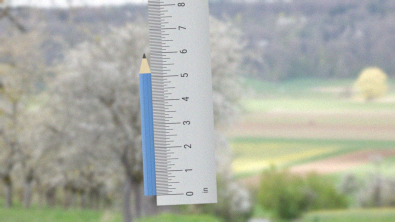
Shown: 6 in
